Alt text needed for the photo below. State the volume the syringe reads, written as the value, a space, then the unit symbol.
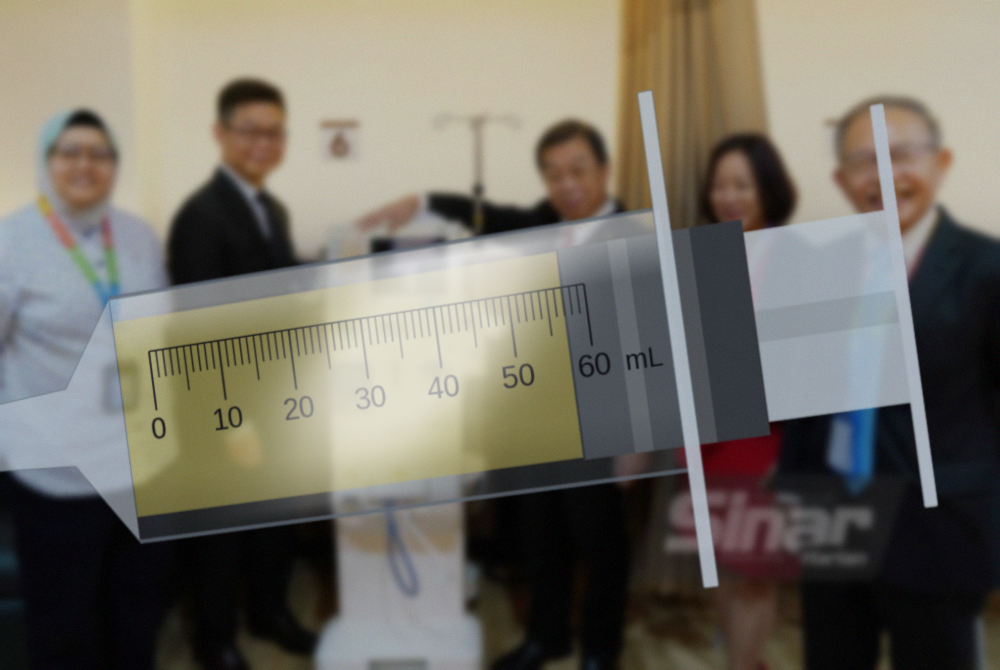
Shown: 57 mL
